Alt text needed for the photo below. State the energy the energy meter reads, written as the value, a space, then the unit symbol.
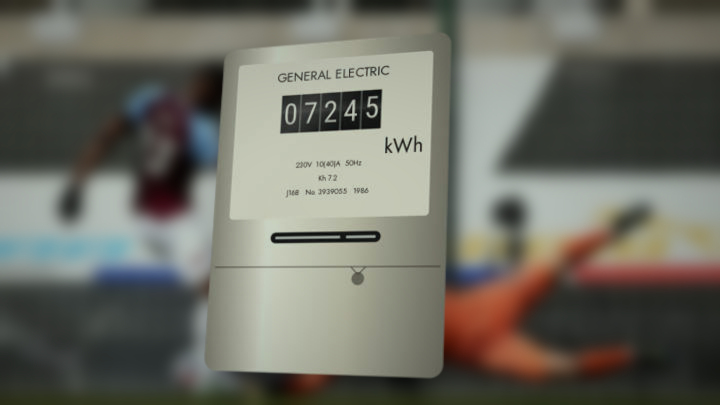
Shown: 7245 kWh
